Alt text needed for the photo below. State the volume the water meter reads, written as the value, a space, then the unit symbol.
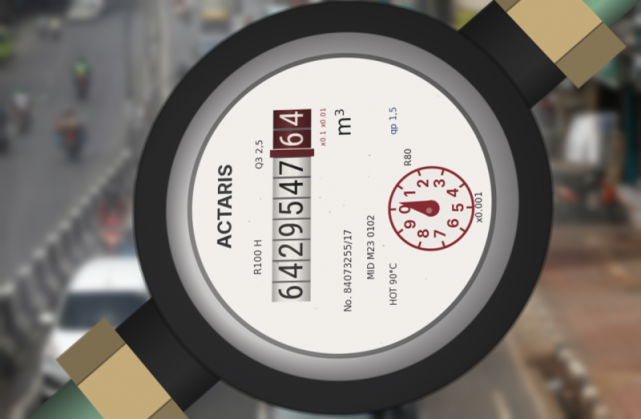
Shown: 6429547.640 m³
